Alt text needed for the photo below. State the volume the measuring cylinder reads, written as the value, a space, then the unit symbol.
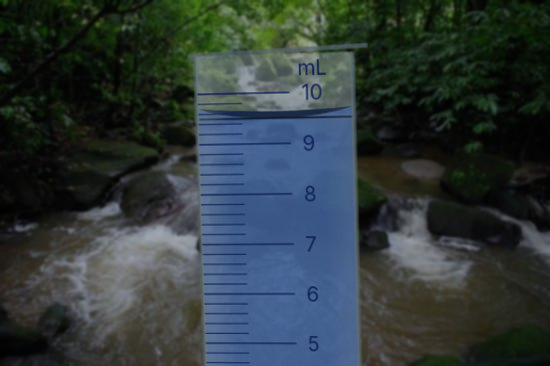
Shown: 9.5 mL
